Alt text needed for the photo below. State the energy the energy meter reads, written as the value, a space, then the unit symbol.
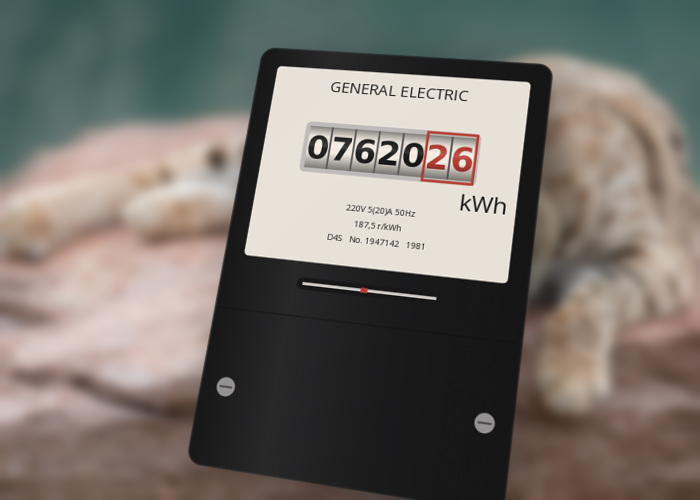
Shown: 7620.26 kWh
